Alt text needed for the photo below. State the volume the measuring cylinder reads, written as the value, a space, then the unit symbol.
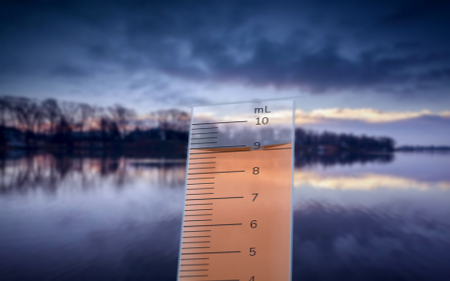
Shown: 8.8 mL
